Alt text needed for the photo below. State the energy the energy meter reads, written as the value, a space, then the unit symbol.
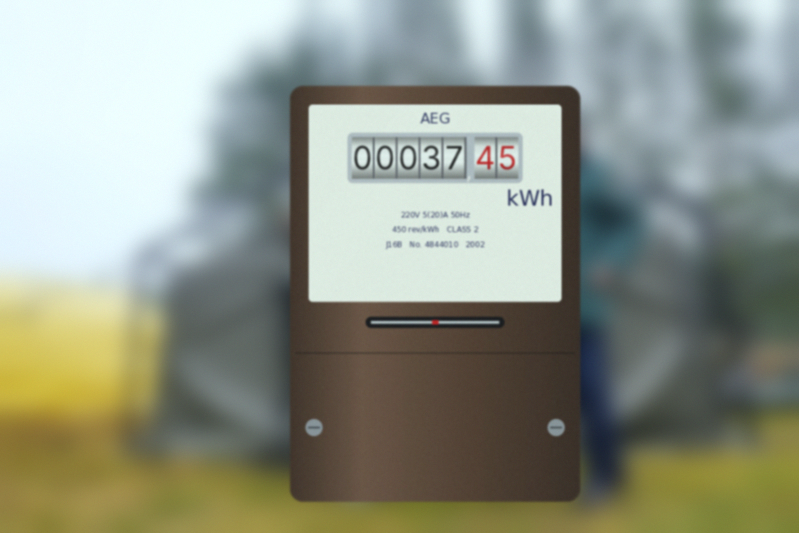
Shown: 37.45 kWh
